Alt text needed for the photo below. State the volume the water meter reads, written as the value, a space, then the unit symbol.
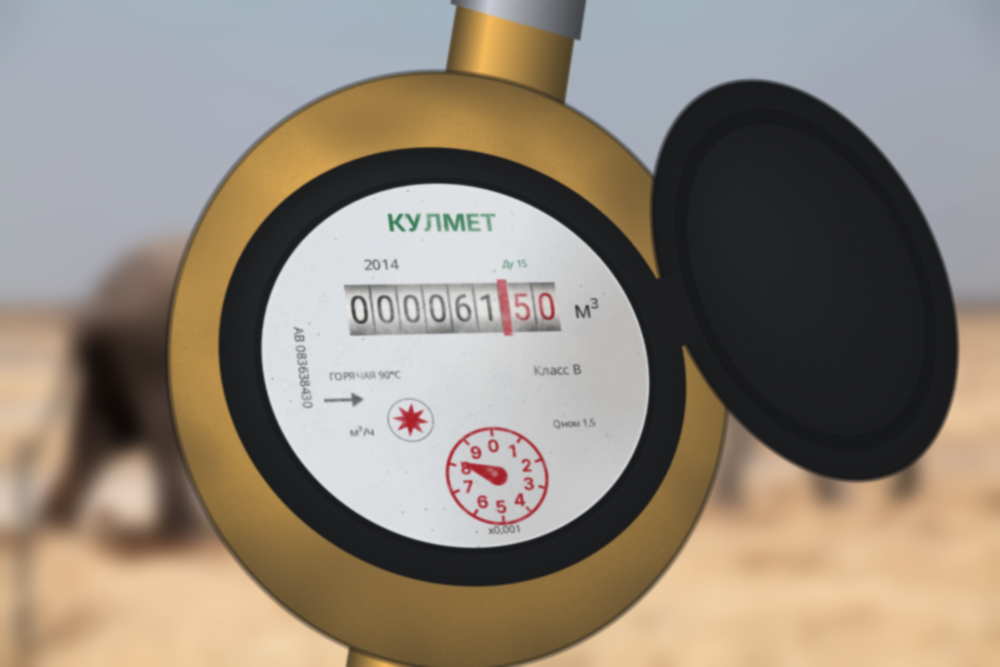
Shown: 61.508 m³
